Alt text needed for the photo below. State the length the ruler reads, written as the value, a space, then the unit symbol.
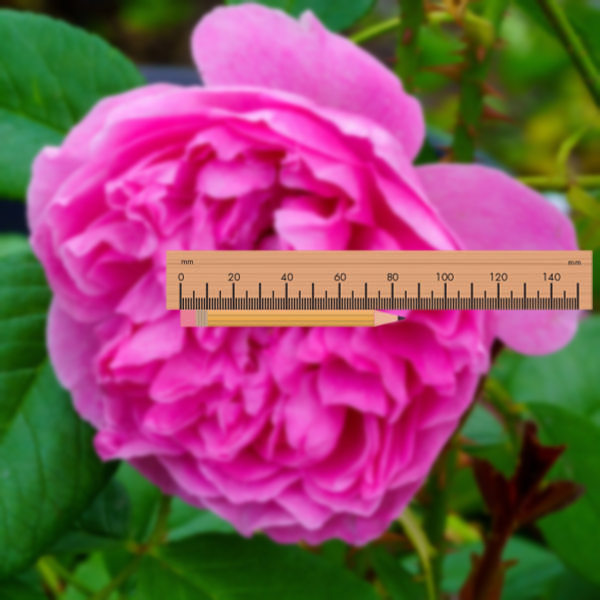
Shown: 85 mm
